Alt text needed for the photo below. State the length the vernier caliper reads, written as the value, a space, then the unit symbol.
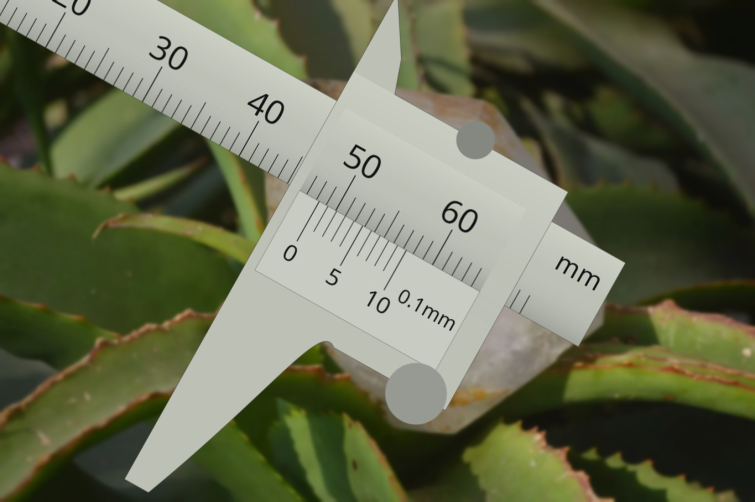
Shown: 48.3 mm
